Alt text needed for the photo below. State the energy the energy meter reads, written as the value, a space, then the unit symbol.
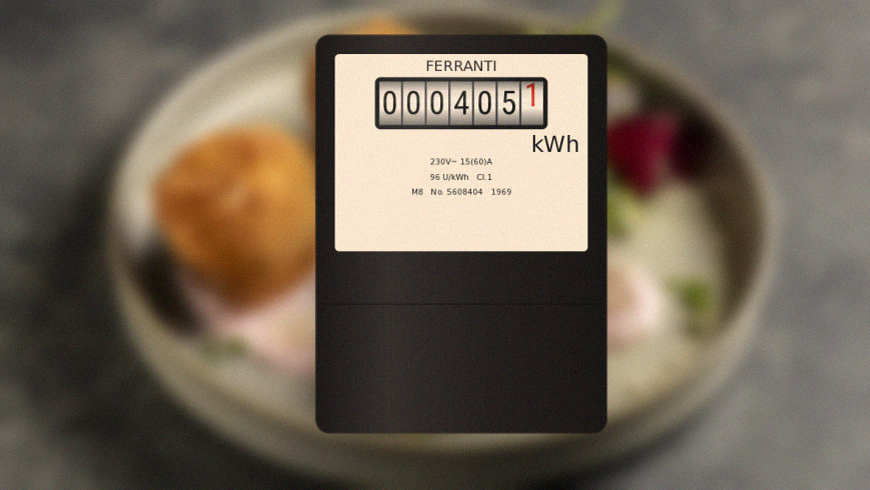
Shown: 405.1 kWh
